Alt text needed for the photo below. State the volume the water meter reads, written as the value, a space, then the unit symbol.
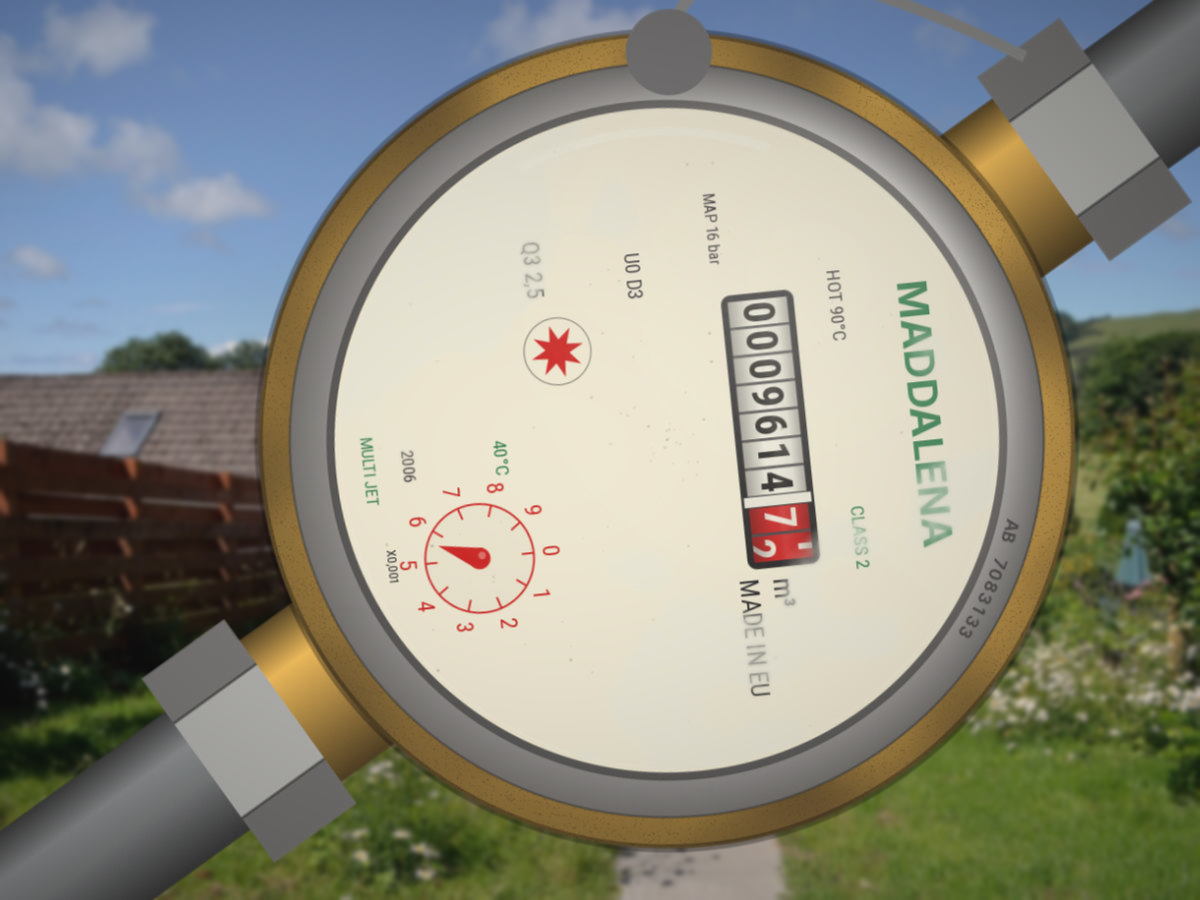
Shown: 9614.715 m³
